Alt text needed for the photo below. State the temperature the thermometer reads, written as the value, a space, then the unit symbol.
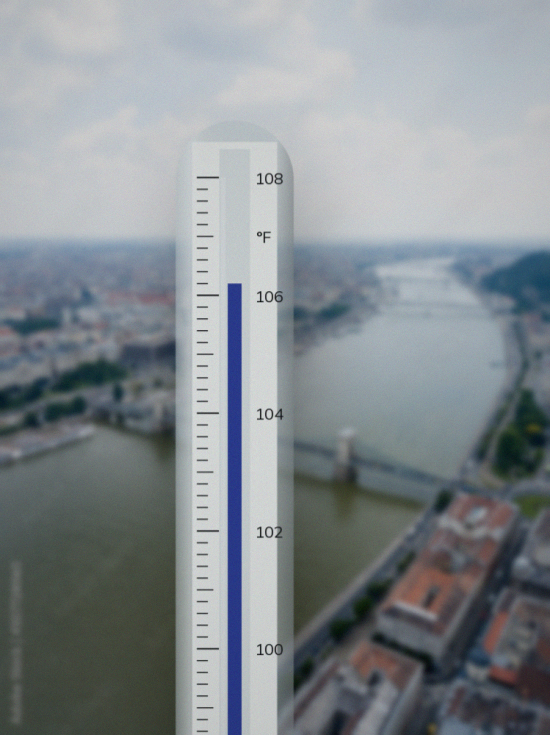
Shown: 106.2 °F
